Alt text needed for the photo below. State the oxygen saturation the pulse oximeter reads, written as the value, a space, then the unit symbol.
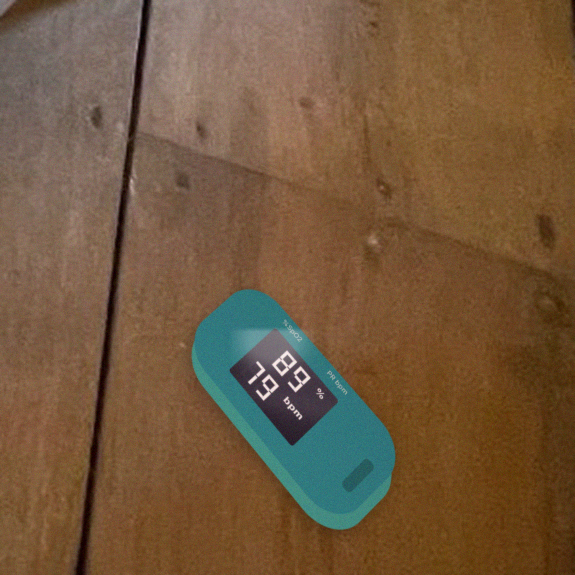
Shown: 89 %
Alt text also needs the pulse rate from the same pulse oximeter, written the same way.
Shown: 79 bpm
